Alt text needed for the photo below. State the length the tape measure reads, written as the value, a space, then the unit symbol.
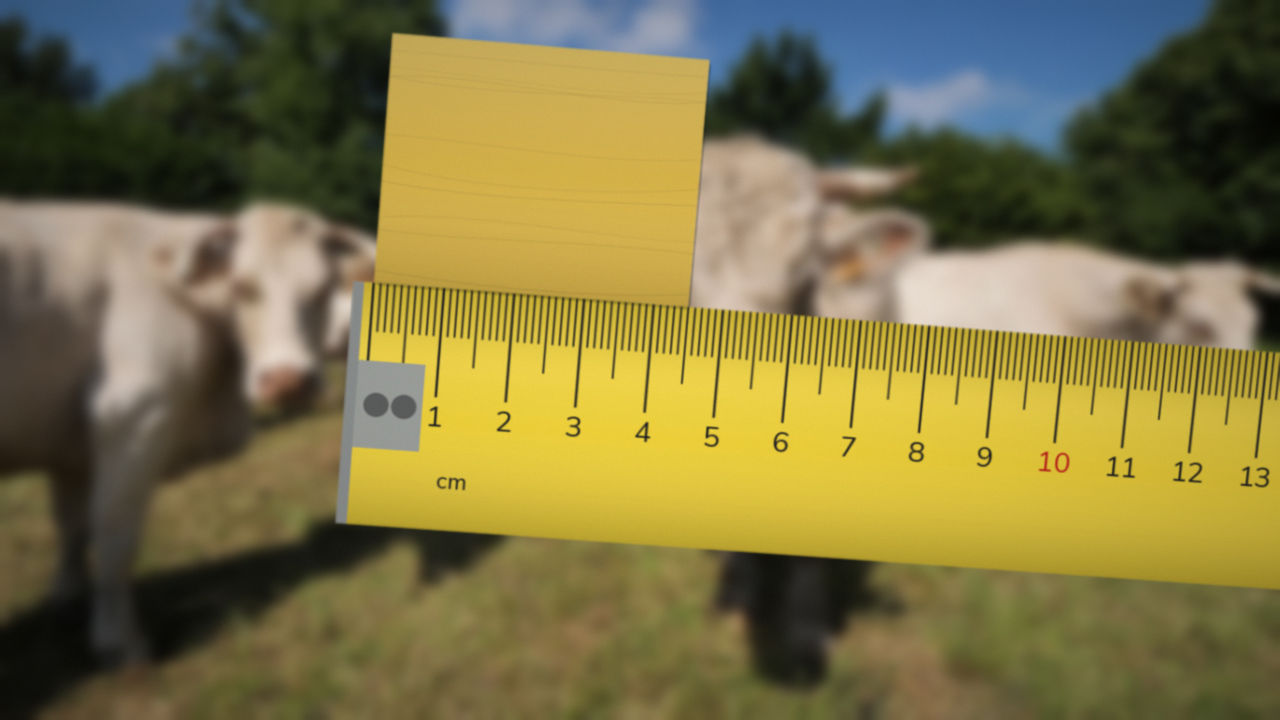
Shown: 4.5 cm
